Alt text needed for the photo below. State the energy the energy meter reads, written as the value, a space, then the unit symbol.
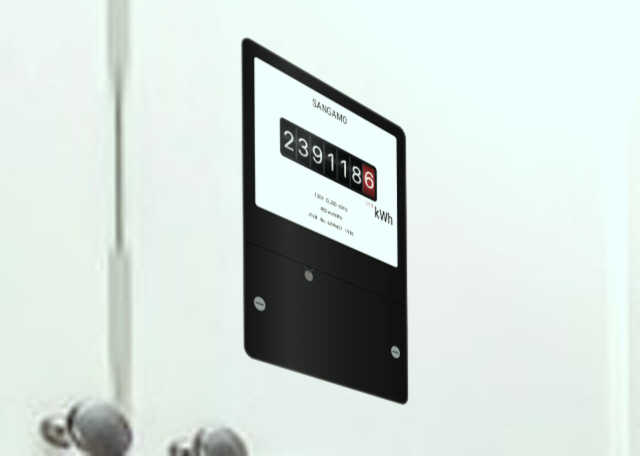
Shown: 239118.6 kWh
